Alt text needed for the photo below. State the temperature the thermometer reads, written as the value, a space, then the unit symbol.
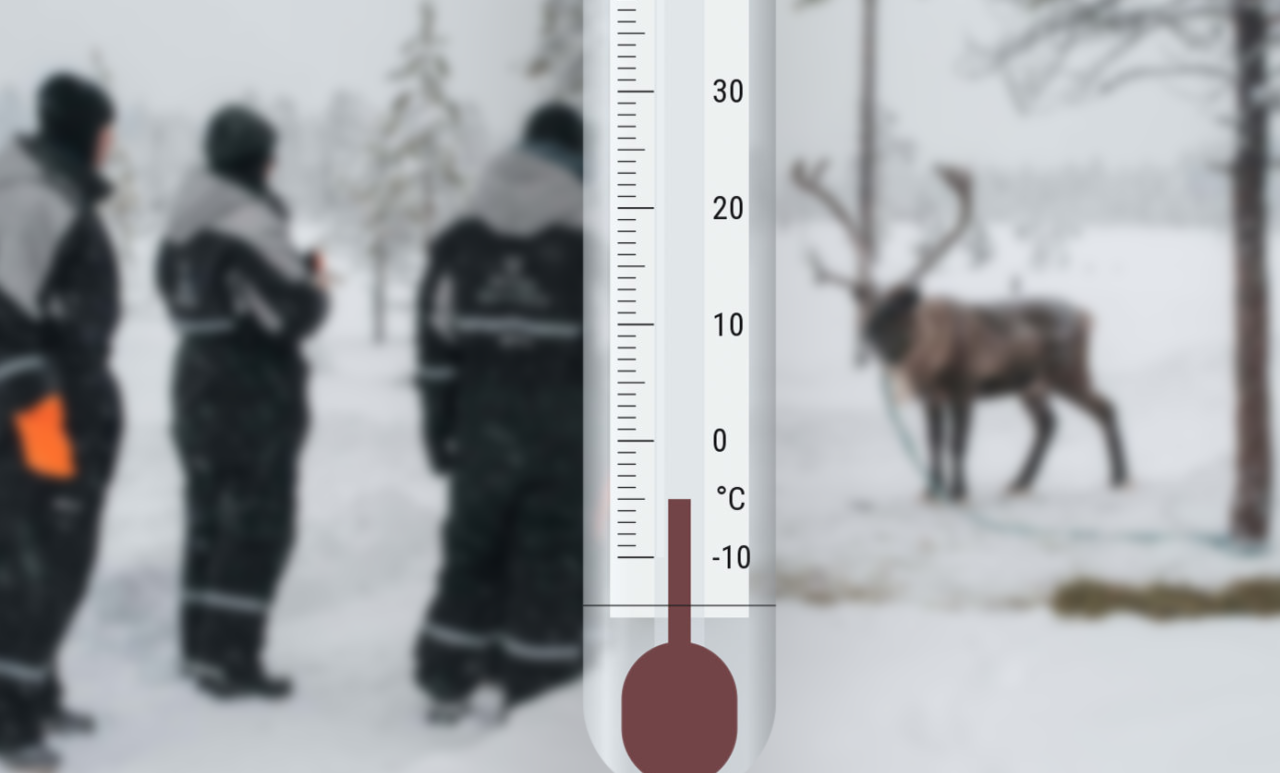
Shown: -5 °C
